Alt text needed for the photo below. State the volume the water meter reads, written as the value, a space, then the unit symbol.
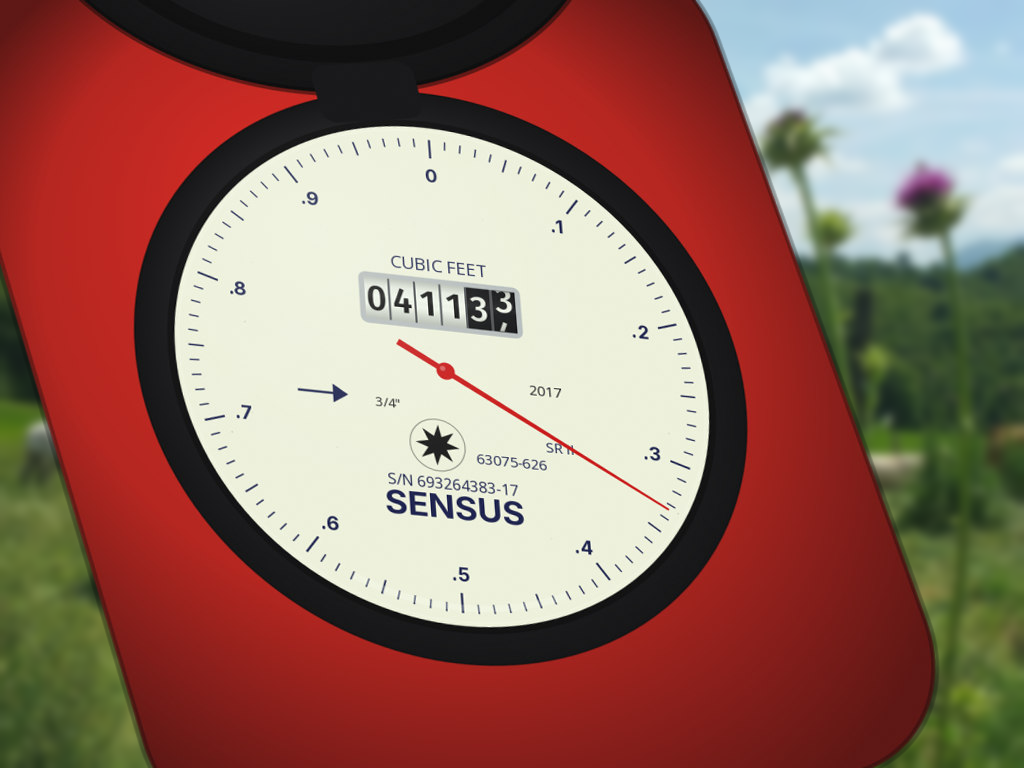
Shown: 41133.33 ft³
